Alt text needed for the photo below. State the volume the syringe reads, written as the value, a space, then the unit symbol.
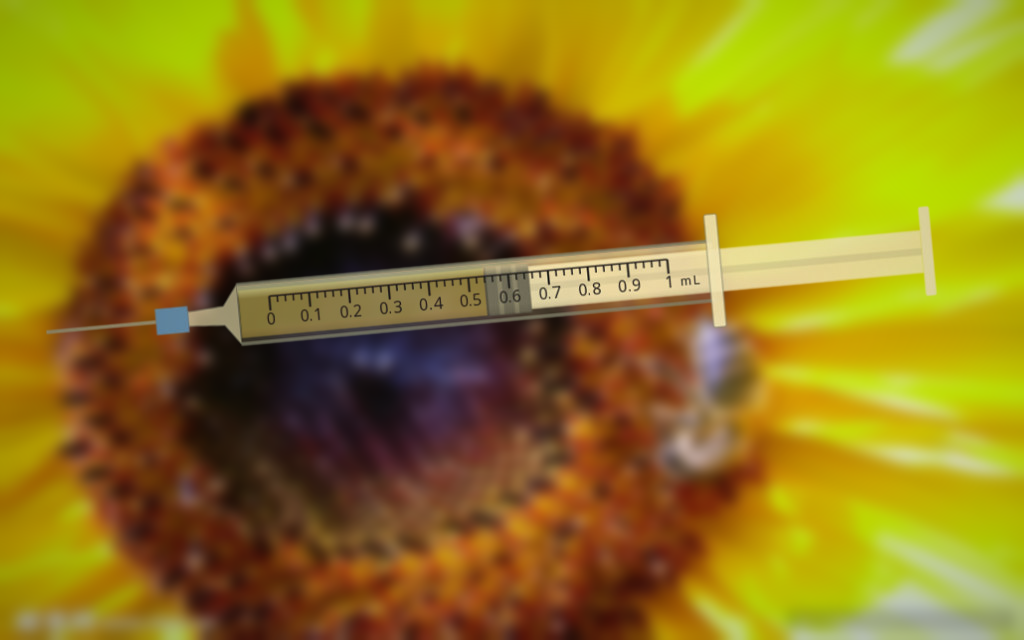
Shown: 0.54 mL
